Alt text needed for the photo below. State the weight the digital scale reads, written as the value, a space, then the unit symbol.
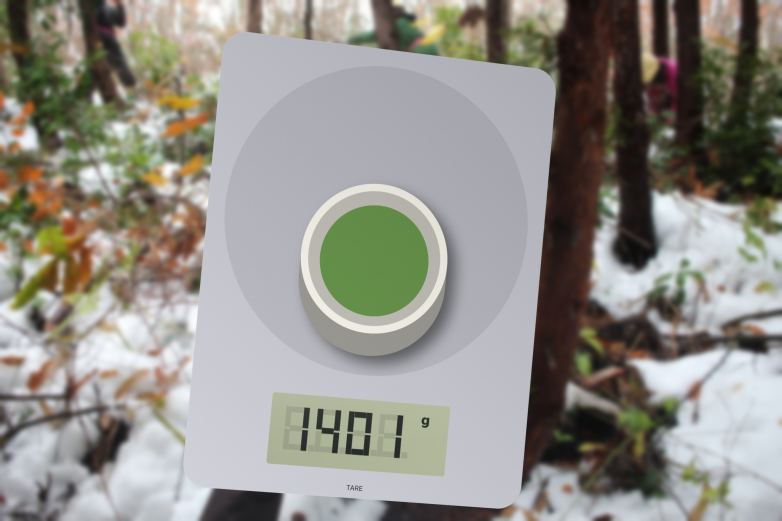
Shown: 1401 g
